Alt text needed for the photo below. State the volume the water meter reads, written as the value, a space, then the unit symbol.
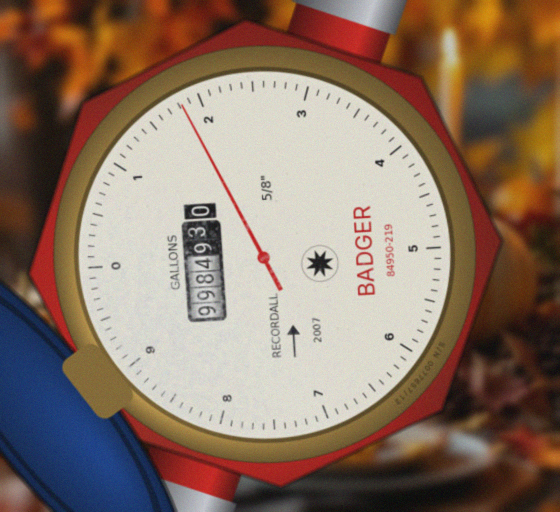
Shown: 9984931.8 gal
